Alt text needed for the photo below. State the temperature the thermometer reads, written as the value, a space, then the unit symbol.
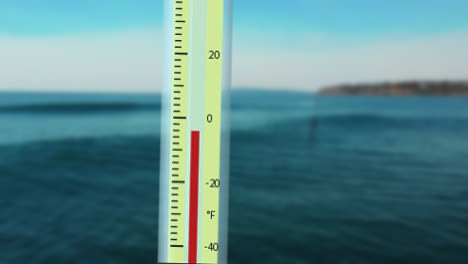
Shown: -4 °F
